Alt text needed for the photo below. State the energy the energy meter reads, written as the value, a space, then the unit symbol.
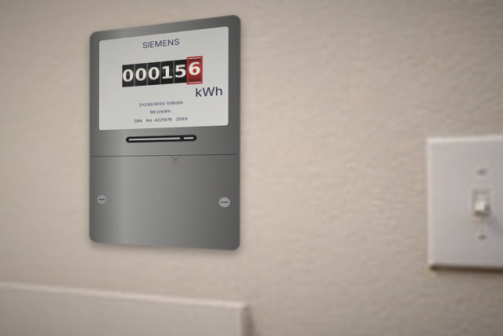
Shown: 15.6 kWh
